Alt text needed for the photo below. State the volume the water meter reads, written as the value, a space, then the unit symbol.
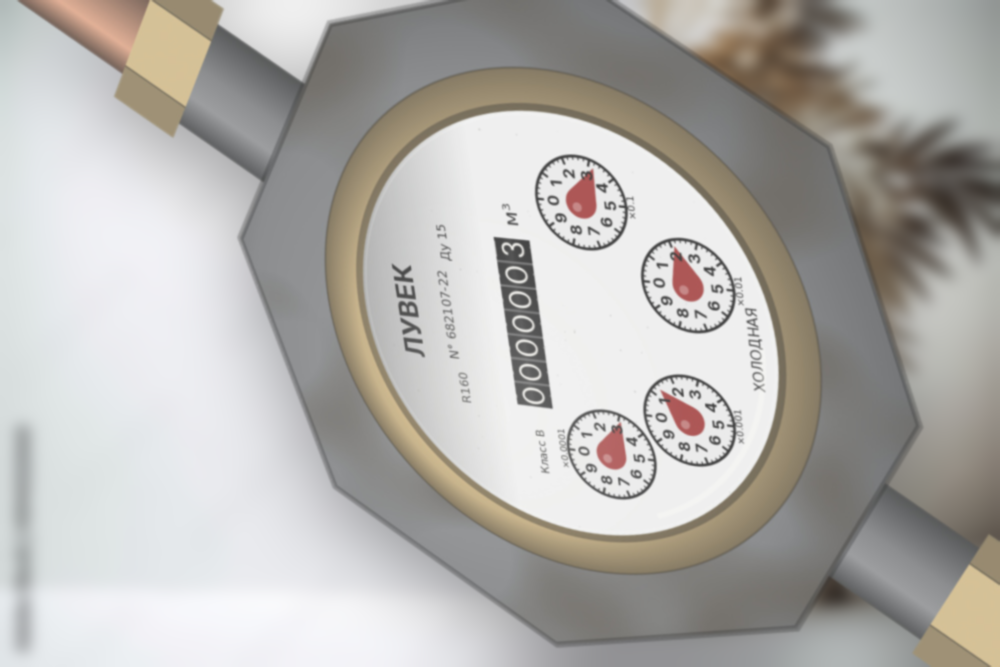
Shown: 3.3213 m³
